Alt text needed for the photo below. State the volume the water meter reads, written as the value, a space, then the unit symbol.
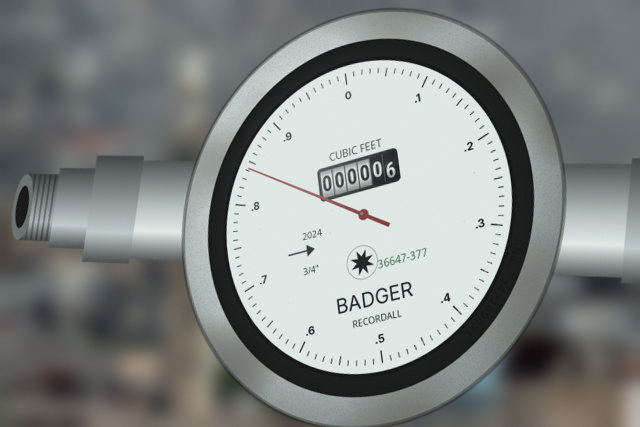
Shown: 5.84 ft³
